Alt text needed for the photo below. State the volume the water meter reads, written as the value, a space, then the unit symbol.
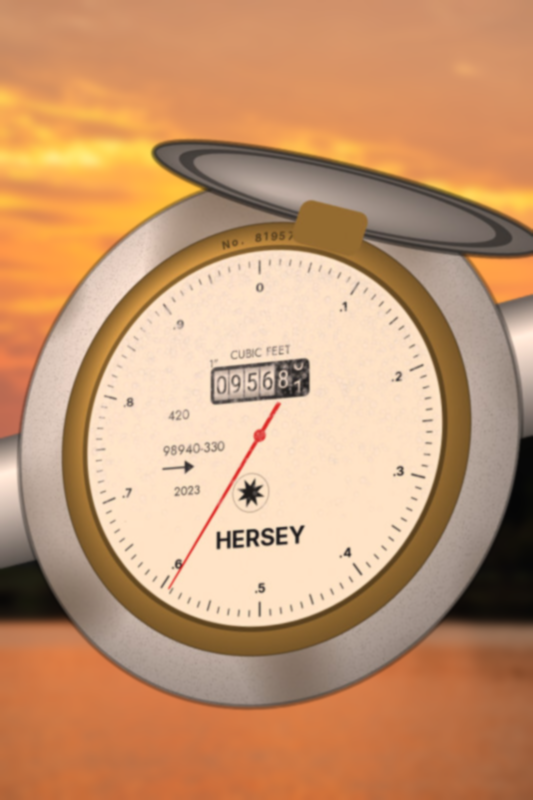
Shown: 95680.59 ft³
